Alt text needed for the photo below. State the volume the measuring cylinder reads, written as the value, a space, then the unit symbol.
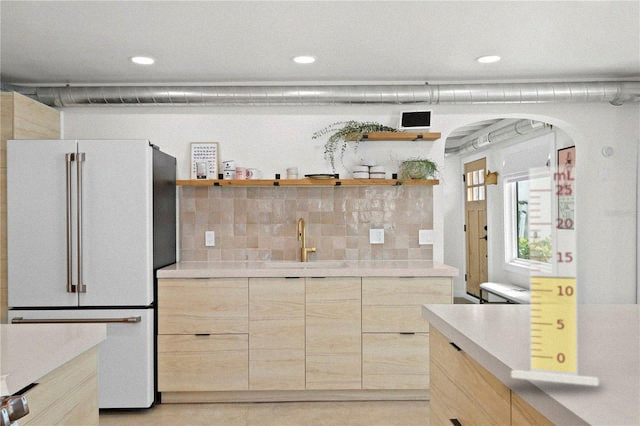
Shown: 12 mL
